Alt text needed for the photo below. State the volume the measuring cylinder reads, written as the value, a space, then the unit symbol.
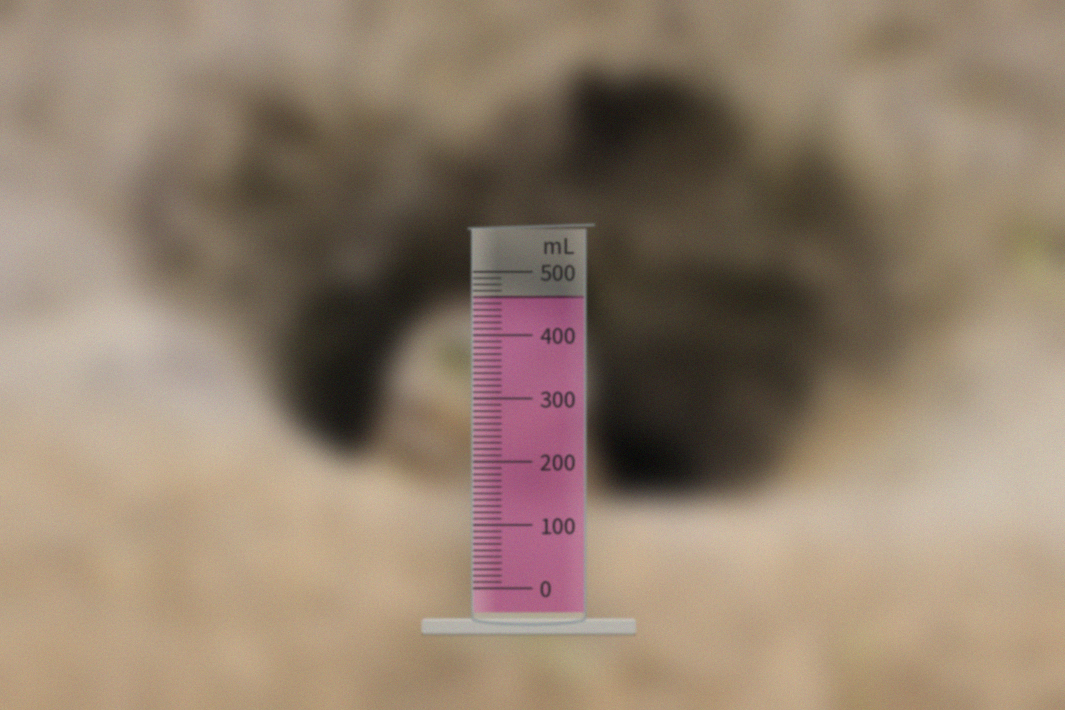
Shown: 460 mL
